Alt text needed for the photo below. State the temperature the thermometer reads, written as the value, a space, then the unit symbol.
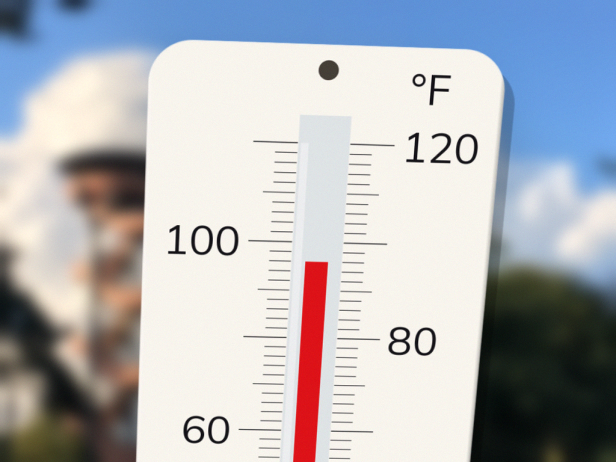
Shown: 96 °F
